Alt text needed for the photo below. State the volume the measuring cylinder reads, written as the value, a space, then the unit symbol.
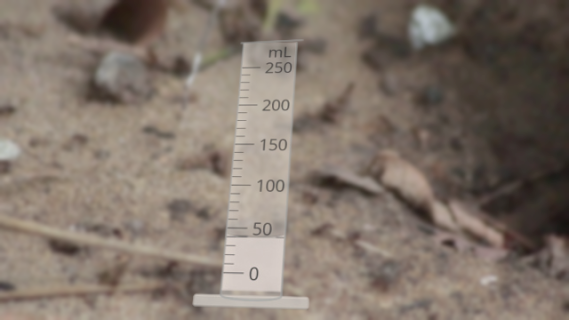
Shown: 40 mL
